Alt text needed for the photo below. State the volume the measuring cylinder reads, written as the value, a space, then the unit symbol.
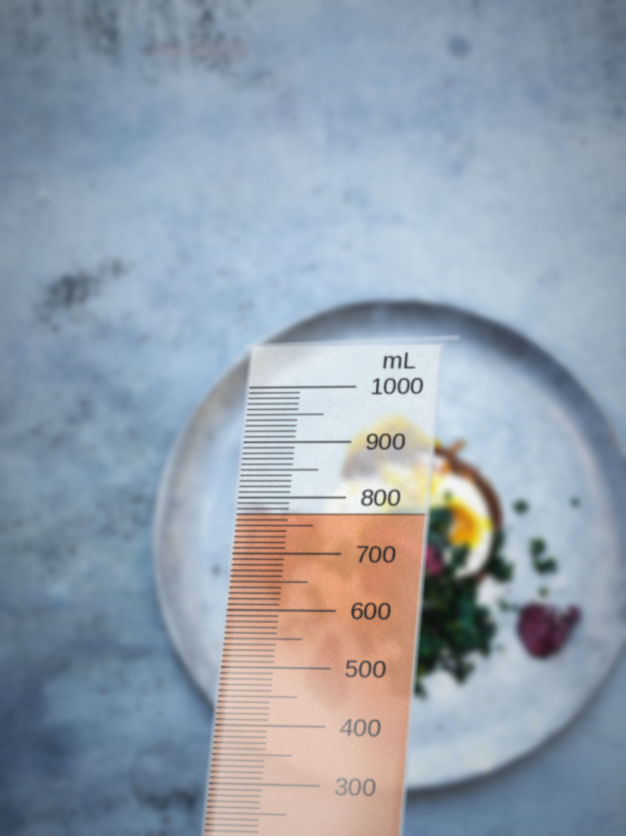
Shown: 770 mL
